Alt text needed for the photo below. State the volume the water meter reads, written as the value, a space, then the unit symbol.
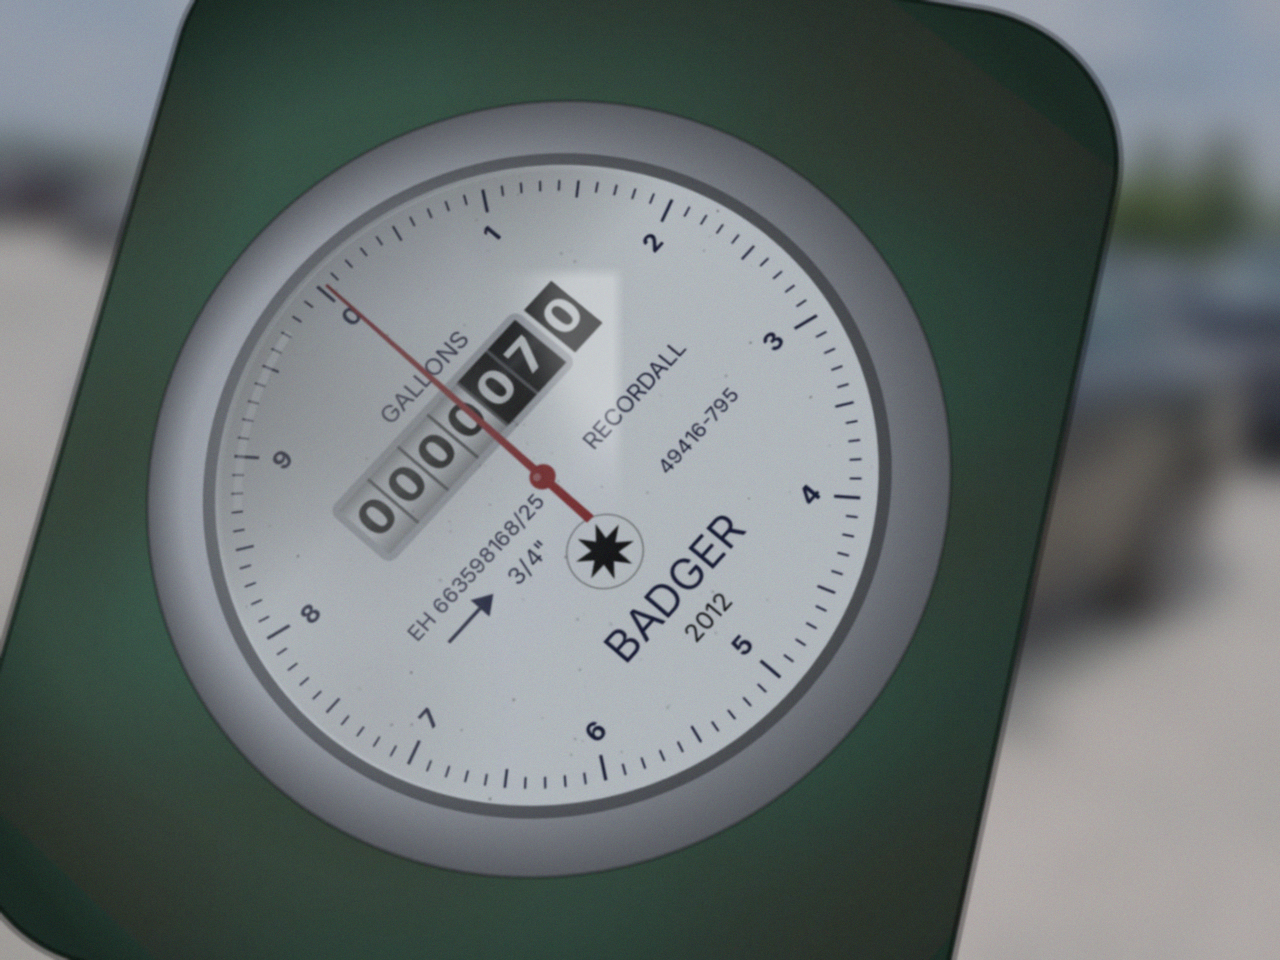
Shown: 70.0 gal
